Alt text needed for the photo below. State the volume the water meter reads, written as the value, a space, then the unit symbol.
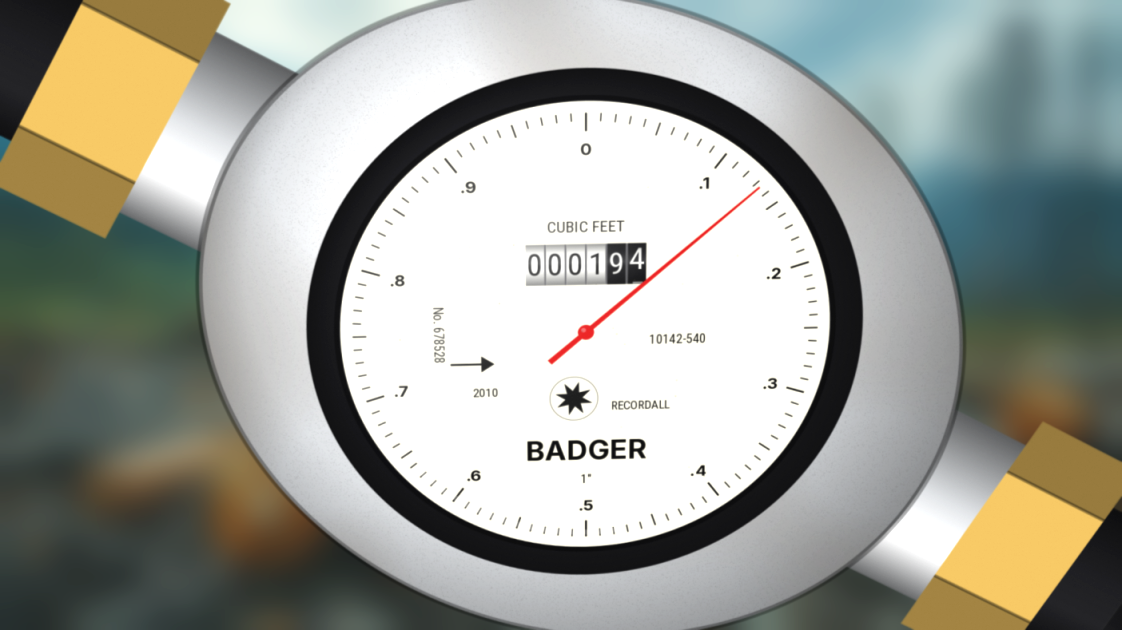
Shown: 194.13 ft³
